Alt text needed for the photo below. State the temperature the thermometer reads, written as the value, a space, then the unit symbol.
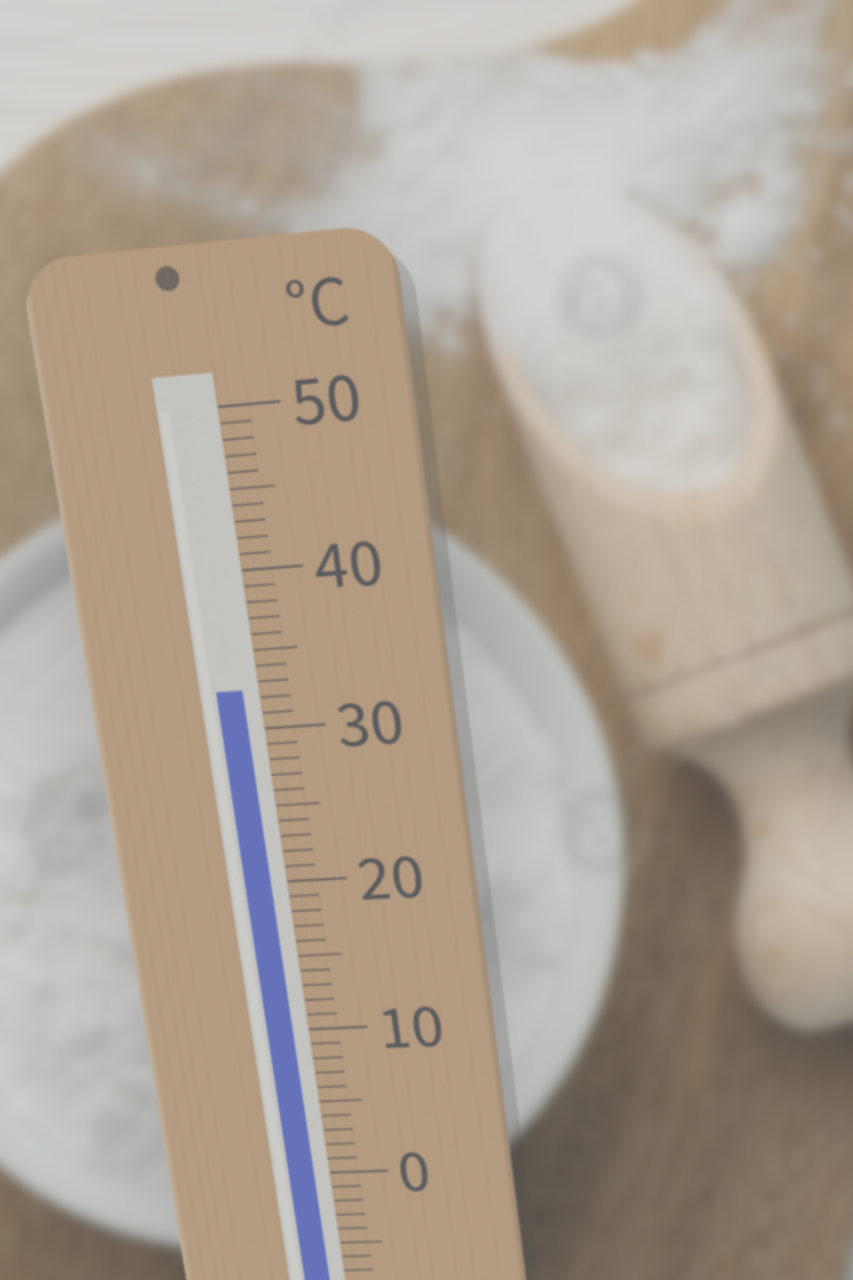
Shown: 32.5 °C
